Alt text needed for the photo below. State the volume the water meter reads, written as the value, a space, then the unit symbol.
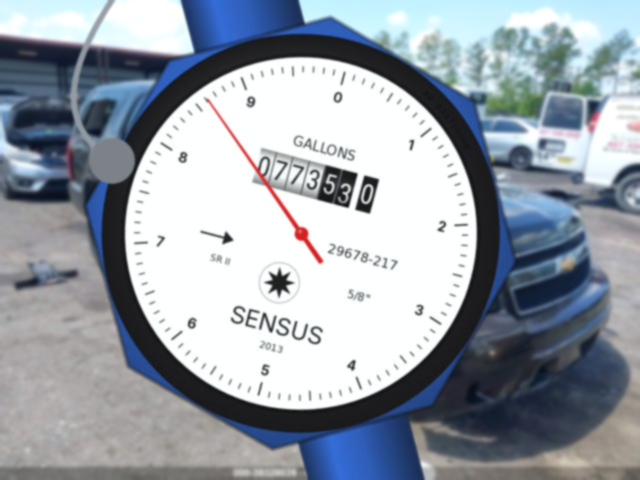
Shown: 773528.6 gal
